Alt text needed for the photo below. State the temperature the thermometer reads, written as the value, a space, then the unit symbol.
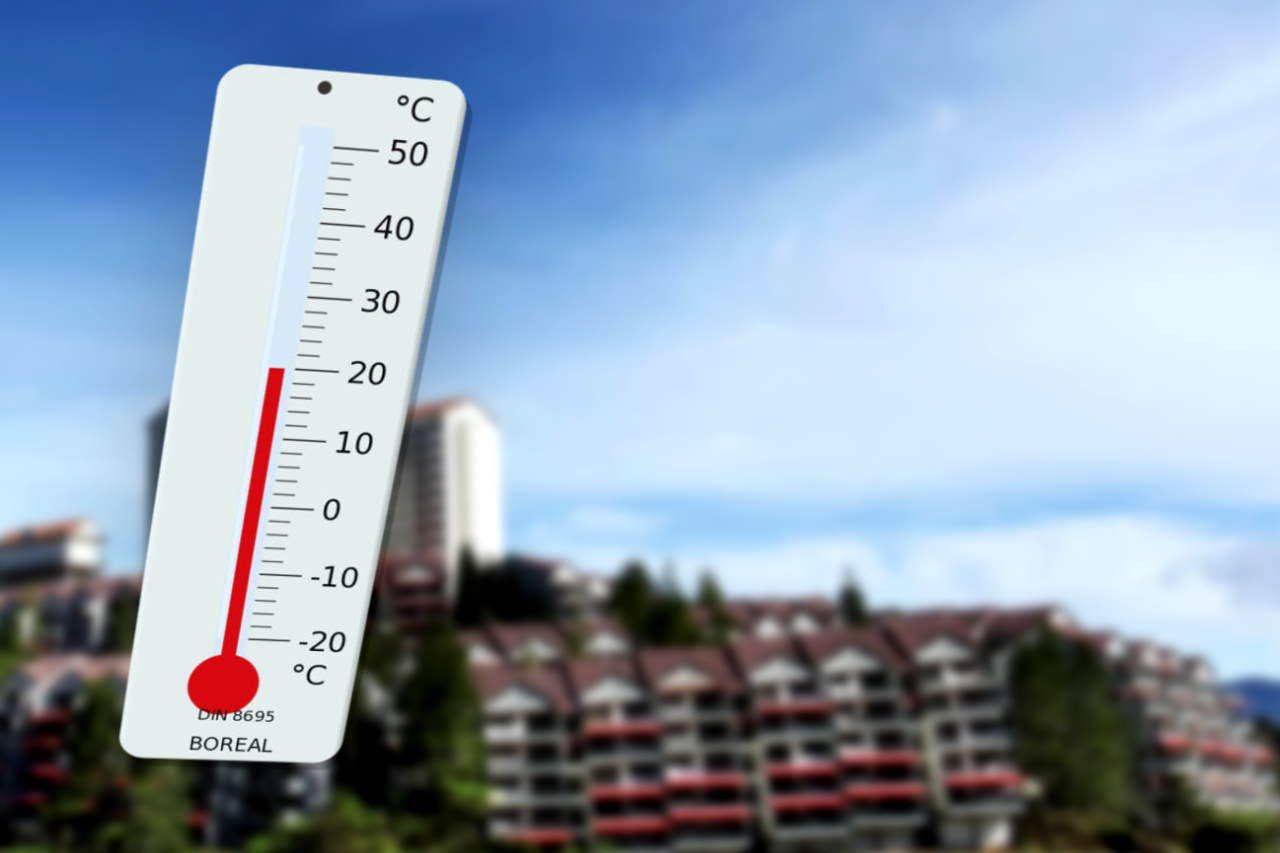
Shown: 20 °C
